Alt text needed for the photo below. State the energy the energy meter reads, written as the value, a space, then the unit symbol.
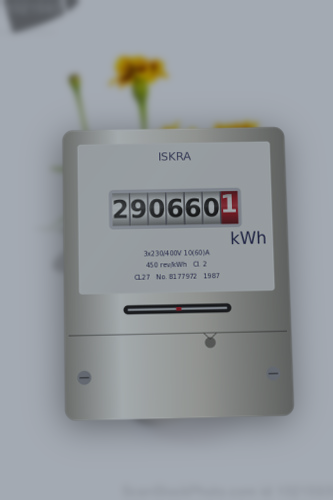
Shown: 290660.1 kWh
